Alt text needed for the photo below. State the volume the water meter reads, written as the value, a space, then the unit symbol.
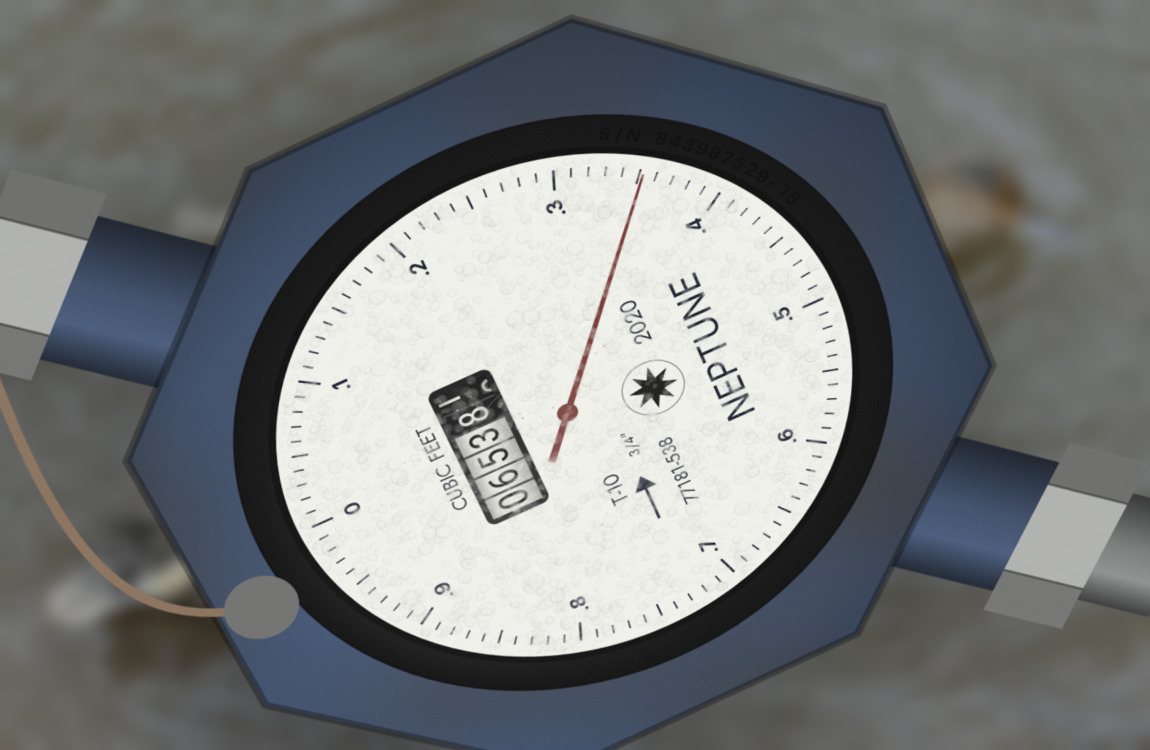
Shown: 65381.35 ft³
